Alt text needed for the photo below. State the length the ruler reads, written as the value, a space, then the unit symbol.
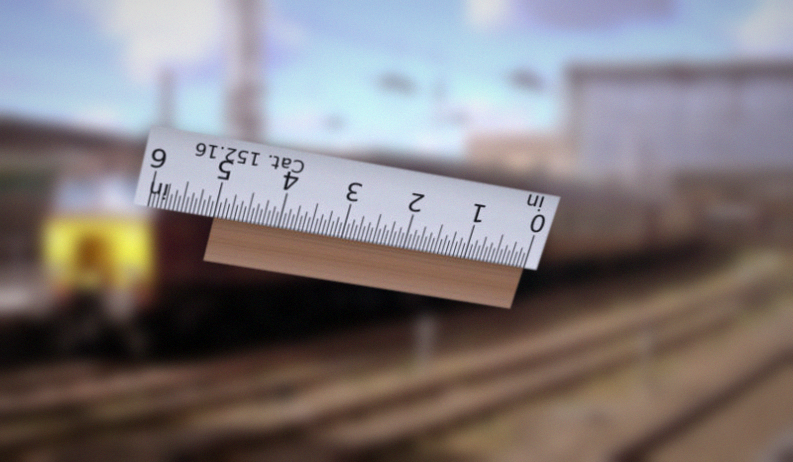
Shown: 5 in
